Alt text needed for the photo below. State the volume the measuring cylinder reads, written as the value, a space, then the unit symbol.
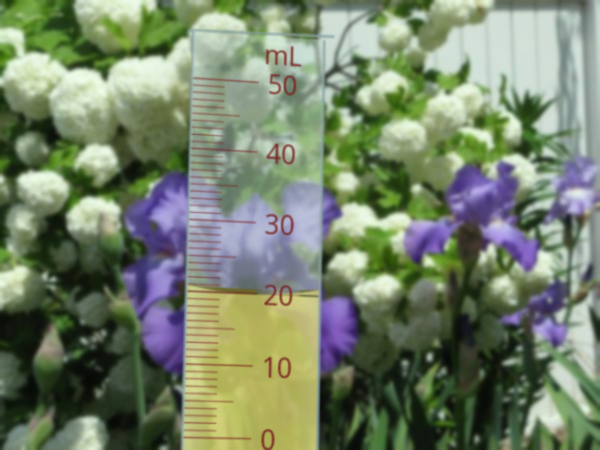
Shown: 20 mL
